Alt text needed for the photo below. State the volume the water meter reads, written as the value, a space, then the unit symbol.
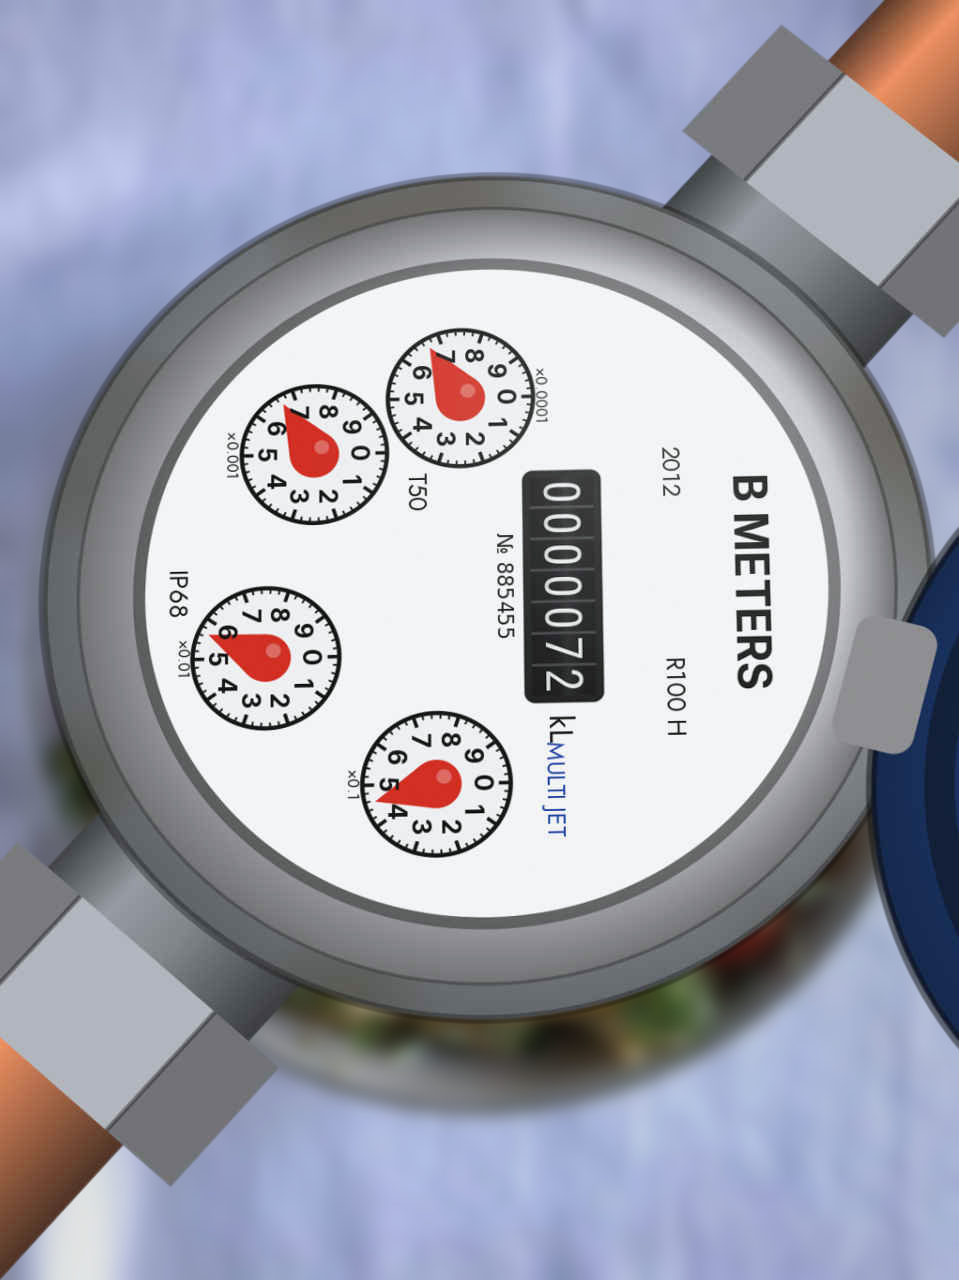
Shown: 72.4566 kL
